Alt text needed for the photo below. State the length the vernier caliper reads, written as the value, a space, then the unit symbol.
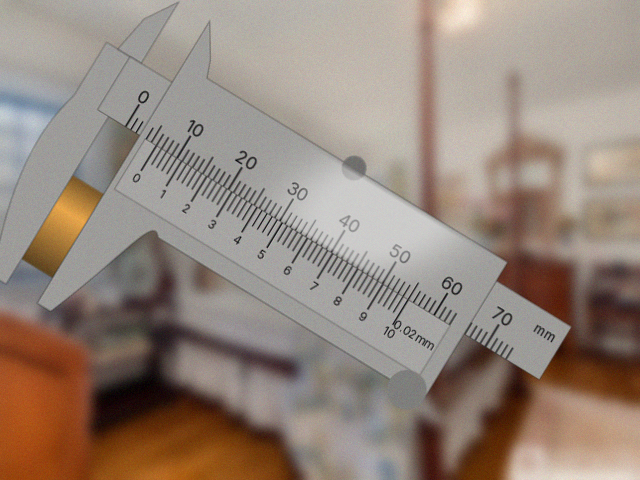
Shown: 6.0 mm
